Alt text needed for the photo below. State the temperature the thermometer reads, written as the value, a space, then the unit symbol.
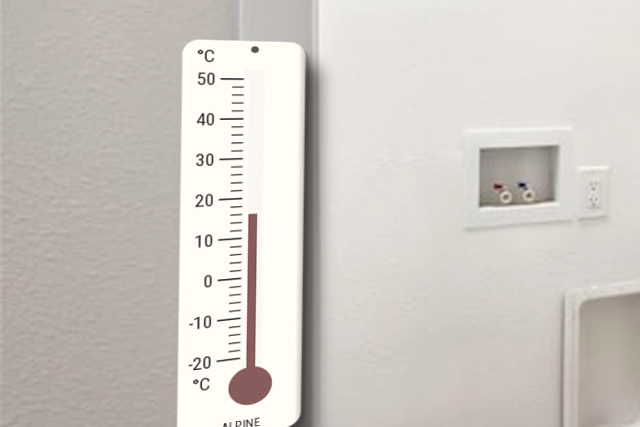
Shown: 16 °C
